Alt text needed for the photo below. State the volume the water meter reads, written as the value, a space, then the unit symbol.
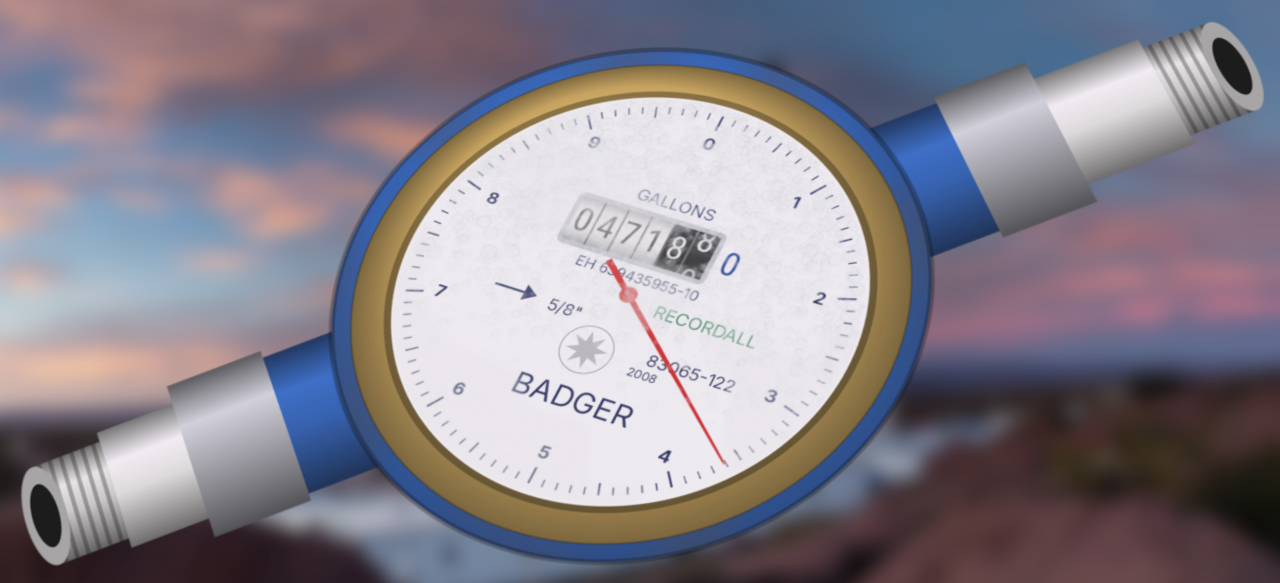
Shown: 471883.6 gal
